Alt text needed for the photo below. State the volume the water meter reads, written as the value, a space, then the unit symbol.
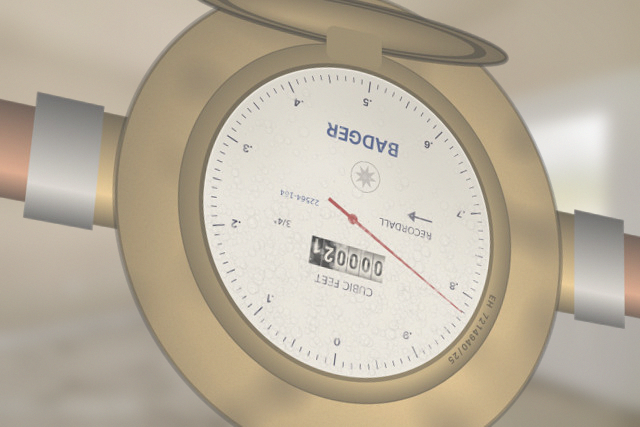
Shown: 20.82 ft³
